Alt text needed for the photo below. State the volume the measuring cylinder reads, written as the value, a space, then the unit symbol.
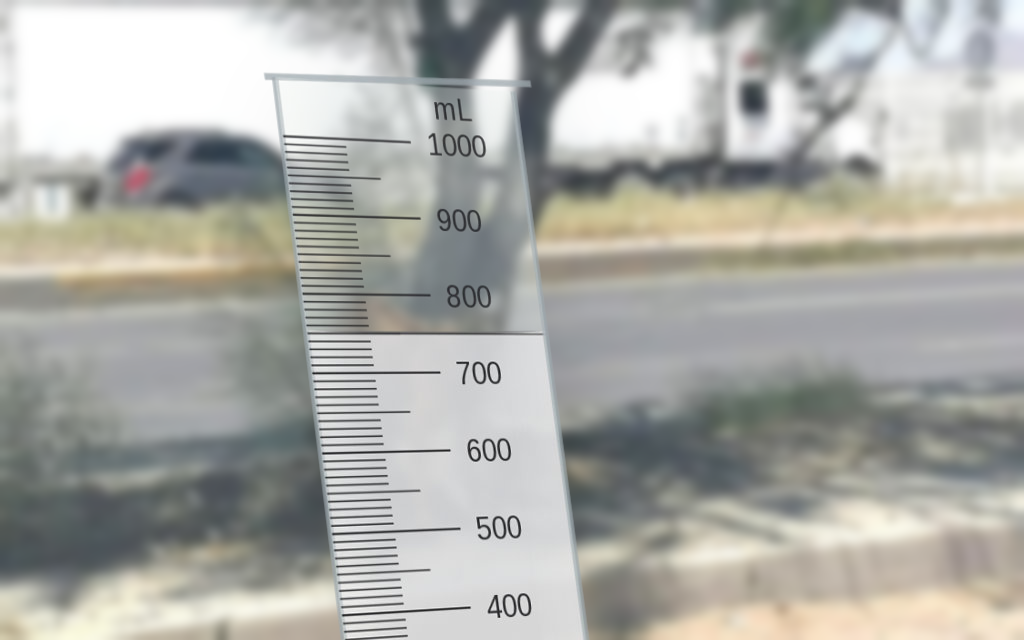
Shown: 750 mL
